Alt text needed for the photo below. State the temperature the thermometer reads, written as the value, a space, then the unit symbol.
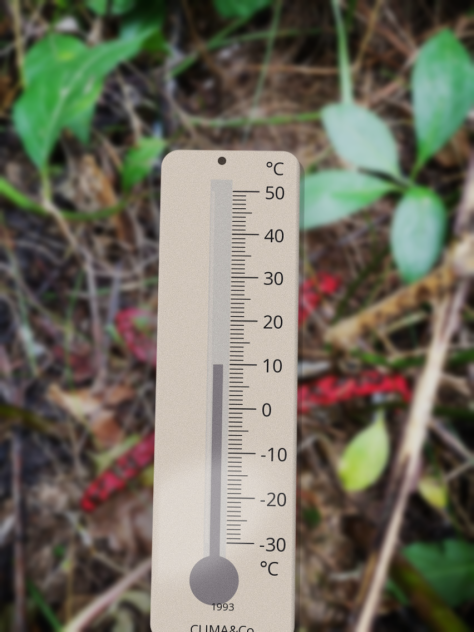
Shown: 10 °C
